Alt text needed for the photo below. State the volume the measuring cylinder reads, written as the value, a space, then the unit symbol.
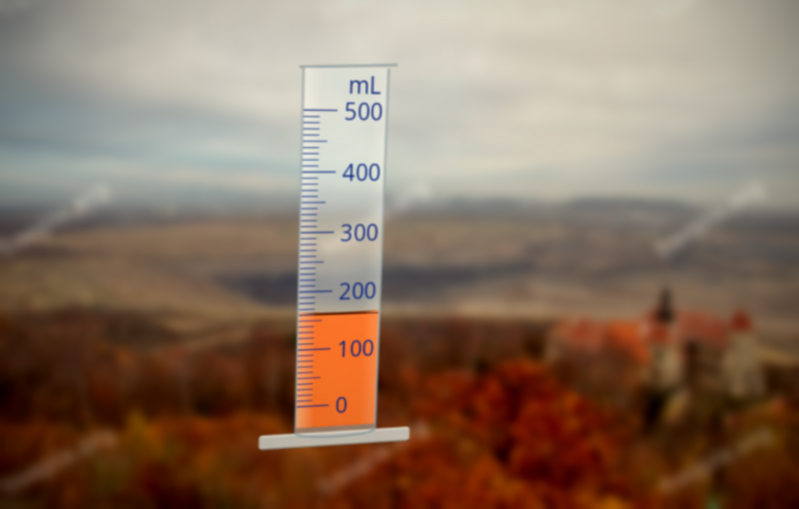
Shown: 160 mL
